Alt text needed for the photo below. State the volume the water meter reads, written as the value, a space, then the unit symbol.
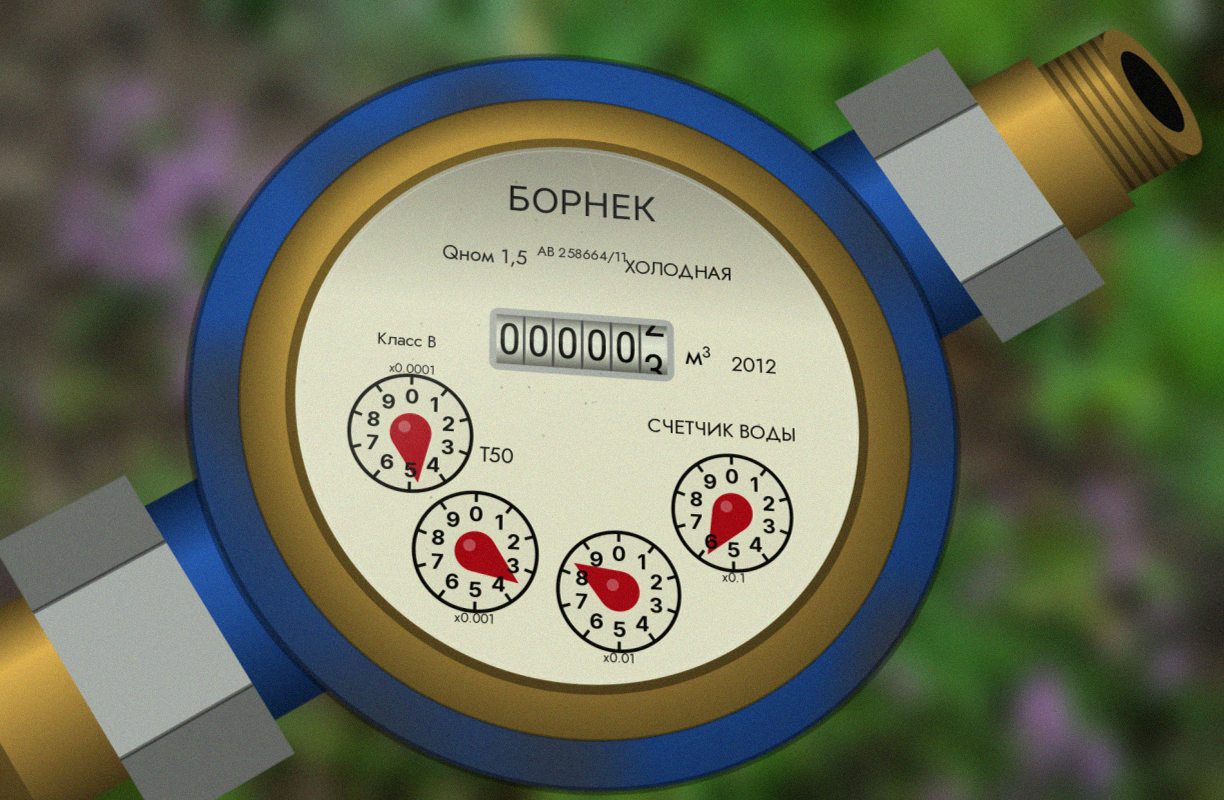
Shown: 2.5834 m³
